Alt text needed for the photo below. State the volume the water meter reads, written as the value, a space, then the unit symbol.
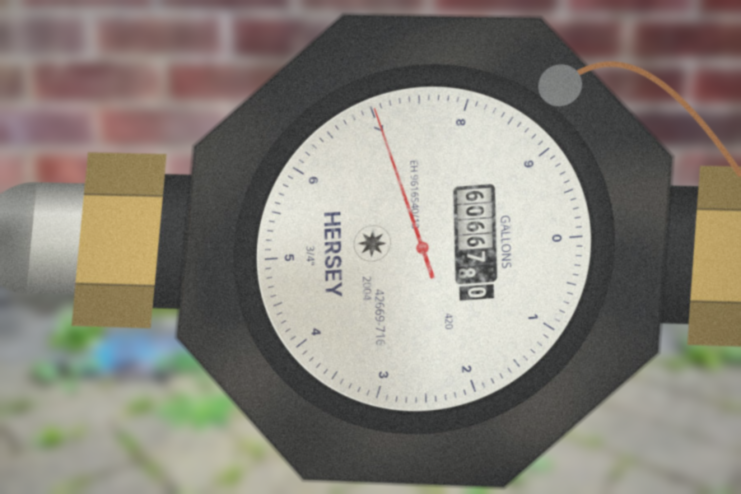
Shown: 6066777.0 gal
